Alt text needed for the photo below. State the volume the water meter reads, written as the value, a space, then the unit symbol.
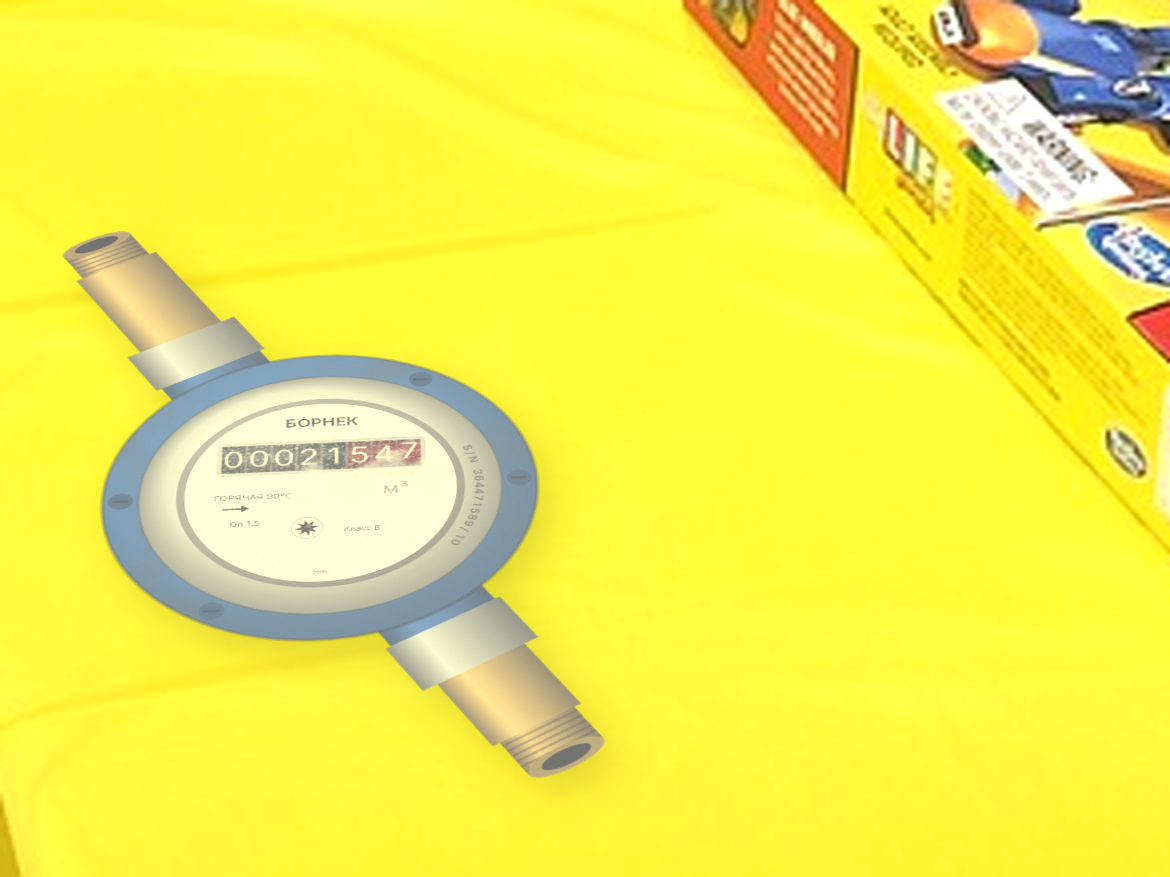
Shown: 21.547 m³
